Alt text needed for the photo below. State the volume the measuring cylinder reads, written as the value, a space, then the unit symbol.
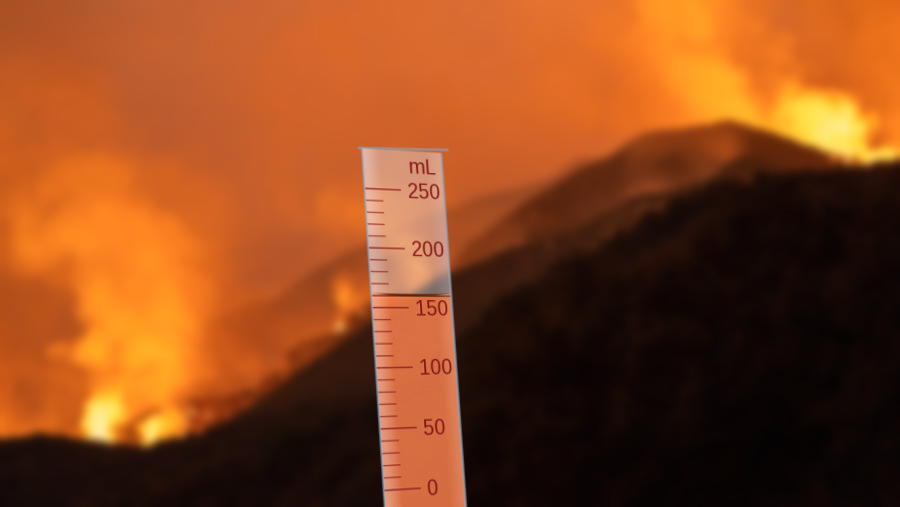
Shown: 160 mL
